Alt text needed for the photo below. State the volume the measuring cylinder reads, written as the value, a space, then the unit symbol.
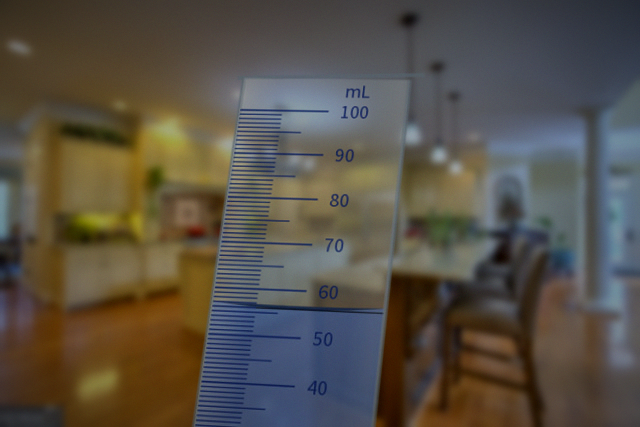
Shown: 56 mL
